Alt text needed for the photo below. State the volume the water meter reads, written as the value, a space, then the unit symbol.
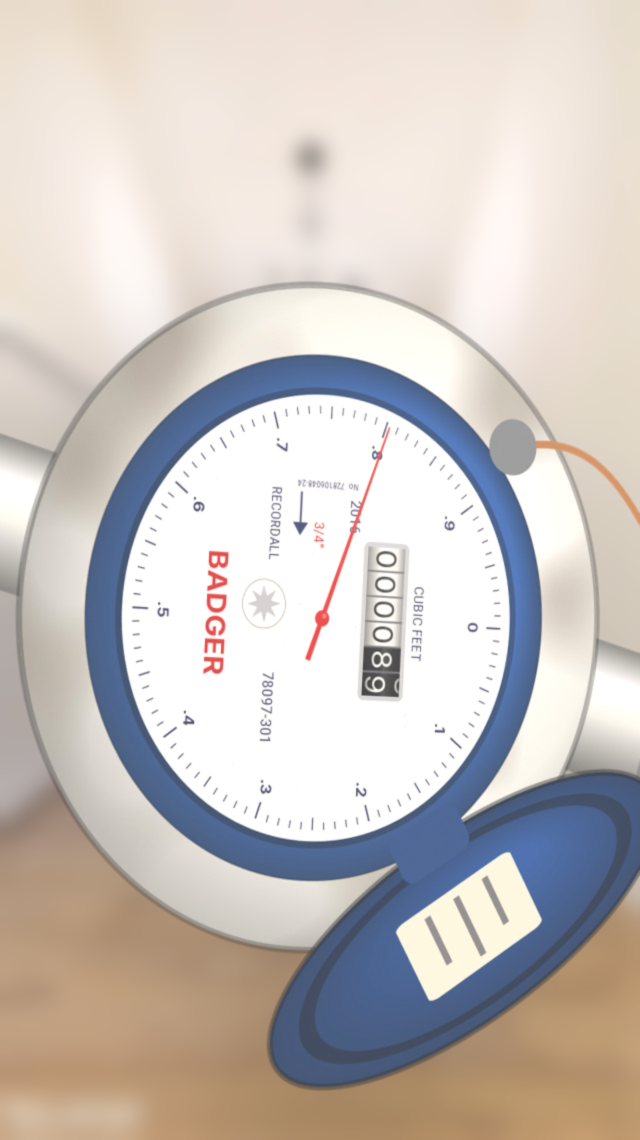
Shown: 88.80 ft³
